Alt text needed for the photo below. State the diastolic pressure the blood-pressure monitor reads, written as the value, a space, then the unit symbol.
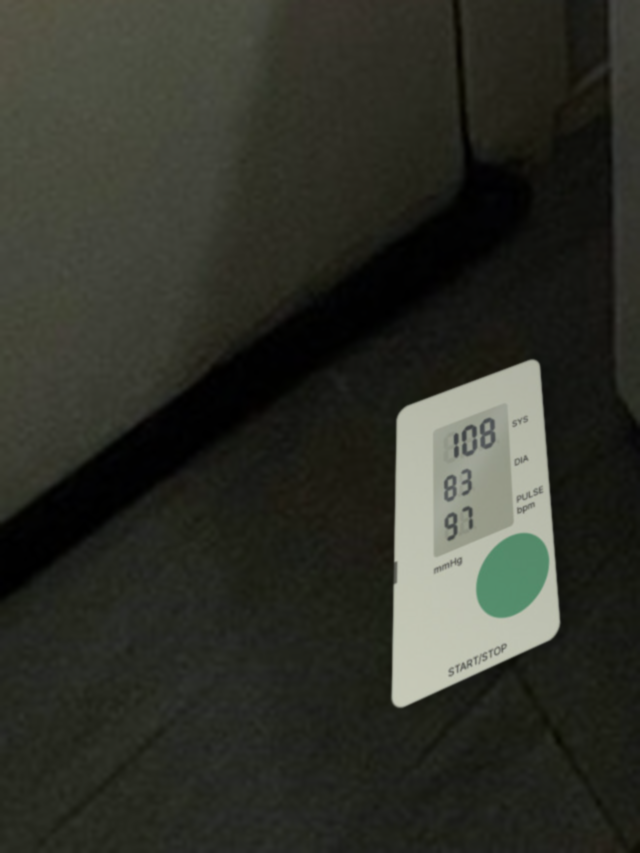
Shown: 83 mmHg
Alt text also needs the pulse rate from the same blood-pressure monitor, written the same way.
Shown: 97 bpm
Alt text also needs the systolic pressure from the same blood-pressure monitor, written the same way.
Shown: 108 mmHg
